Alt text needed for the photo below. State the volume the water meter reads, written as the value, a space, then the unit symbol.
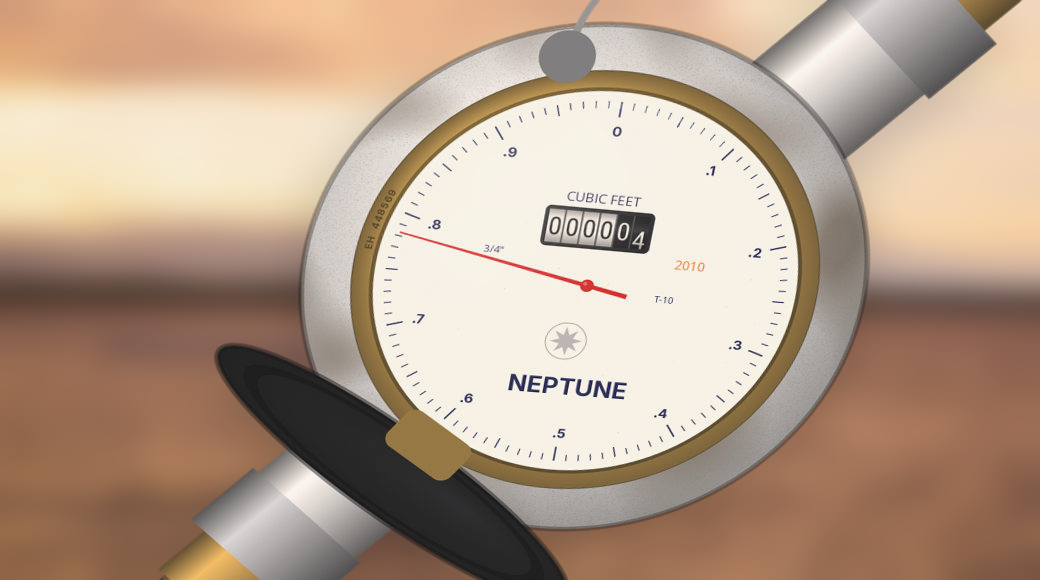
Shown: 3.78 ft³
